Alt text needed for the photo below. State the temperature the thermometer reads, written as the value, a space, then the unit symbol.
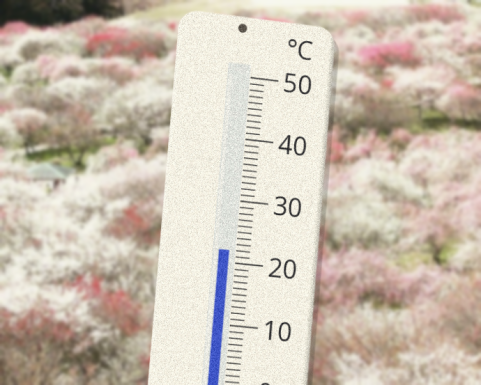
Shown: 22 °C
